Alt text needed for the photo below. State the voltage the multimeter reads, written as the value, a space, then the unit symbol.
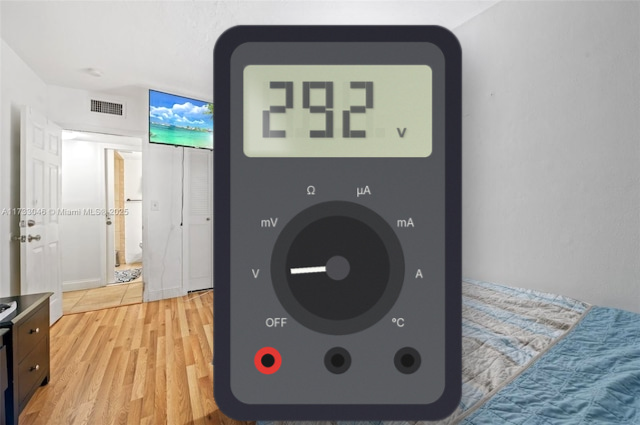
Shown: 292 V
